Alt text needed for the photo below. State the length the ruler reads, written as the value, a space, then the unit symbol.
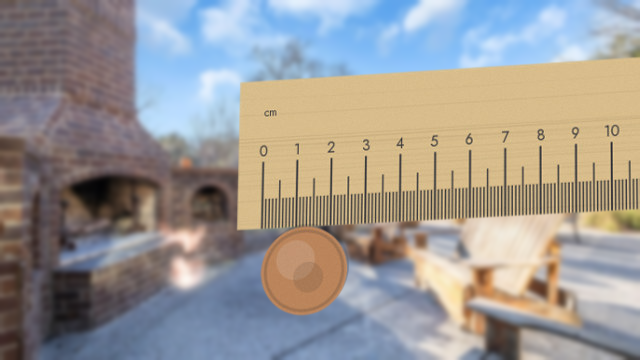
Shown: 2.5 cm
